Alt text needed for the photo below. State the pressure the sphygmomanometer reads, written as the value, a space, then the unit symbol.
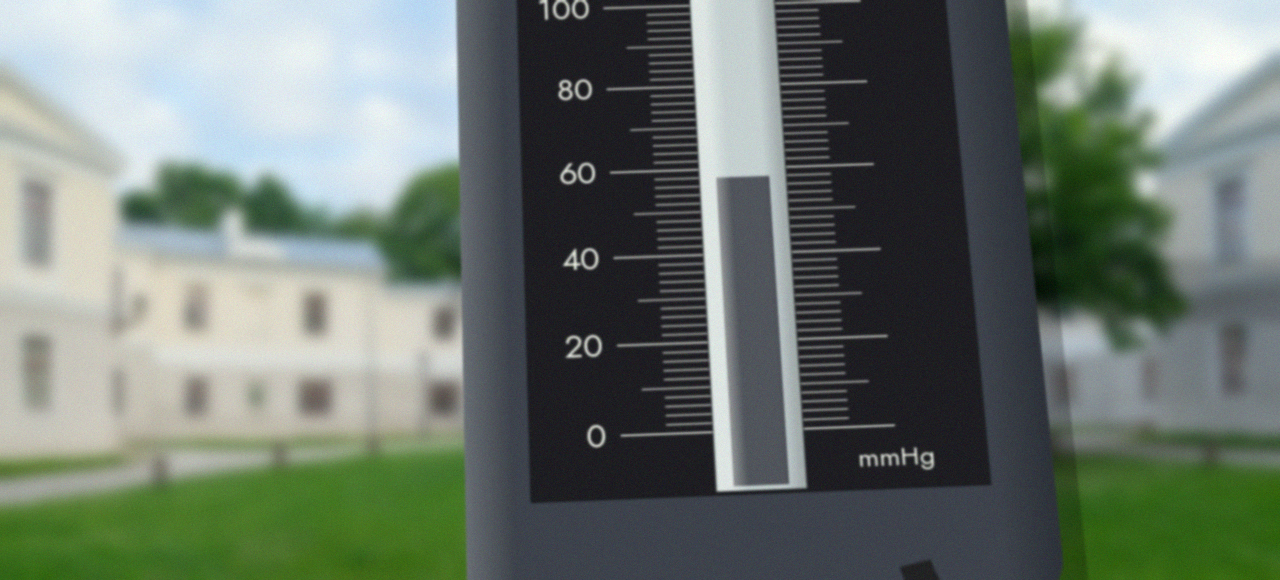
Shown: 58 mmHg
